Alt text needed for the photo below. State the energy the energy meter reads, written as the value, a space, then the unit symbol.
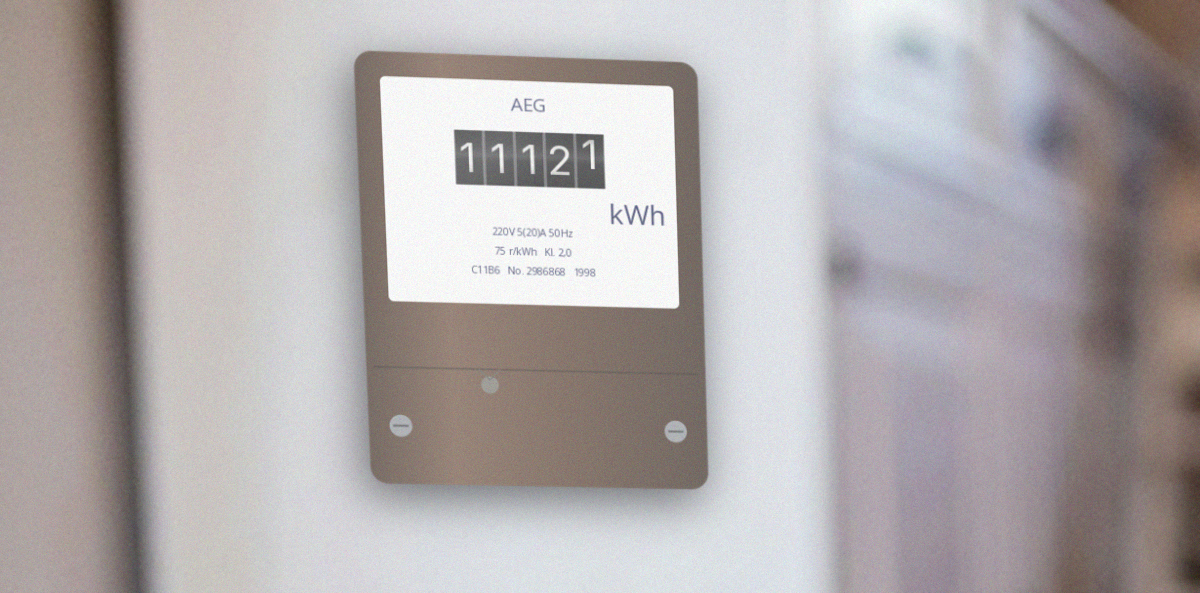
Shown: 11121 kWh
